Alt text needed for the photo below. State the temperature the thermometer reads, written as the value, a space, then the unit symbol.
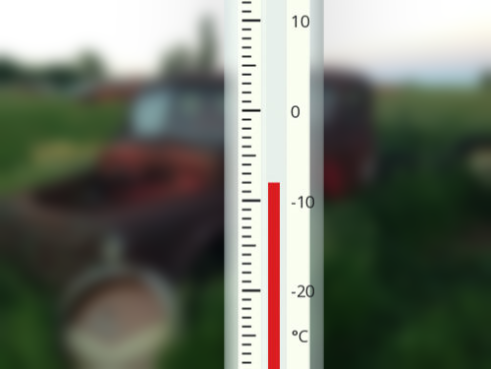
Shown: -8 °C
